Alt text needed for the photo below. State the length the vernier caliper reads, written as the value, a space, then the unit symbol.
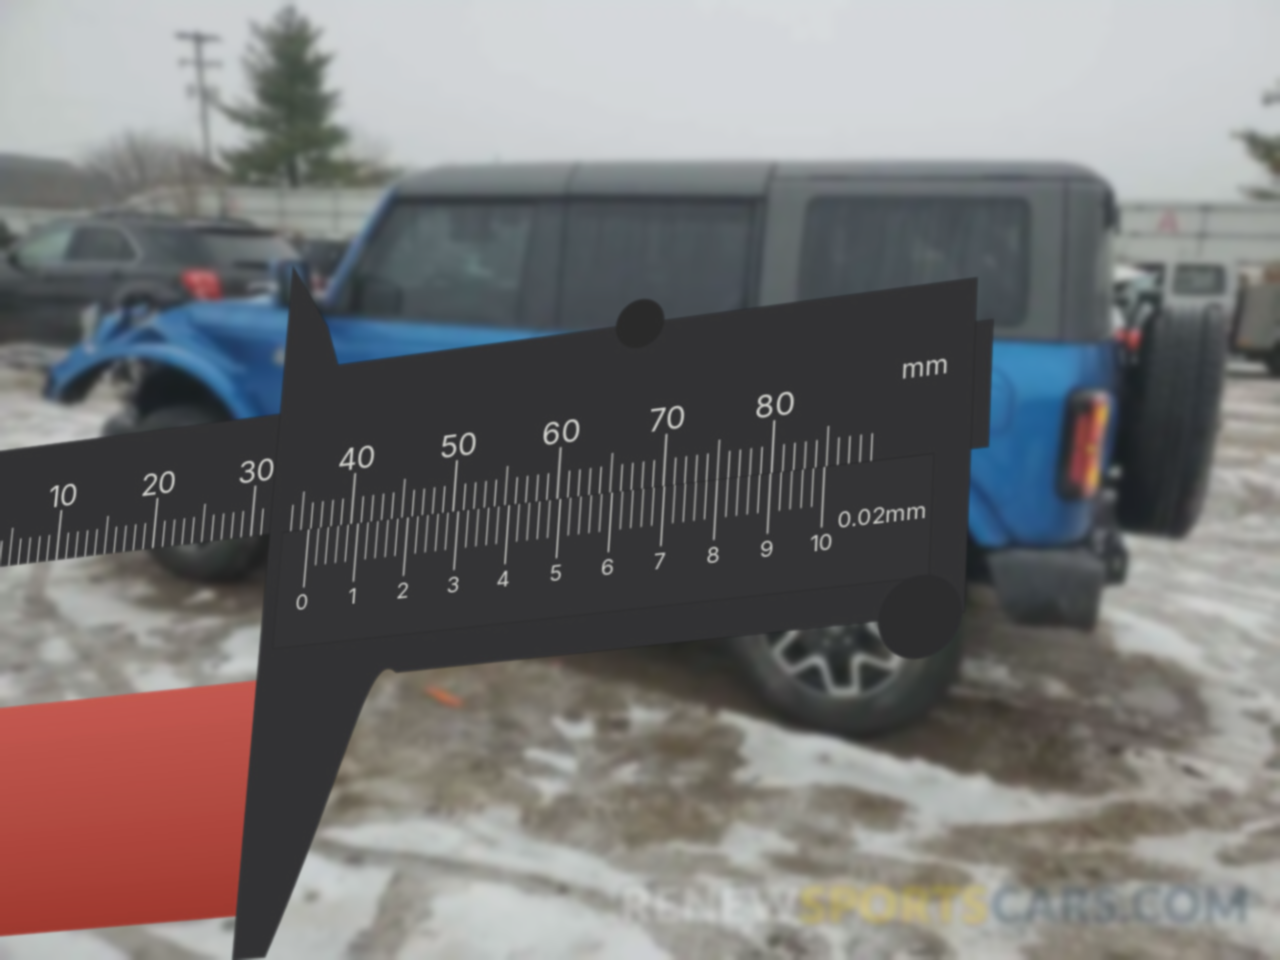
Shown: 35.8 mm
